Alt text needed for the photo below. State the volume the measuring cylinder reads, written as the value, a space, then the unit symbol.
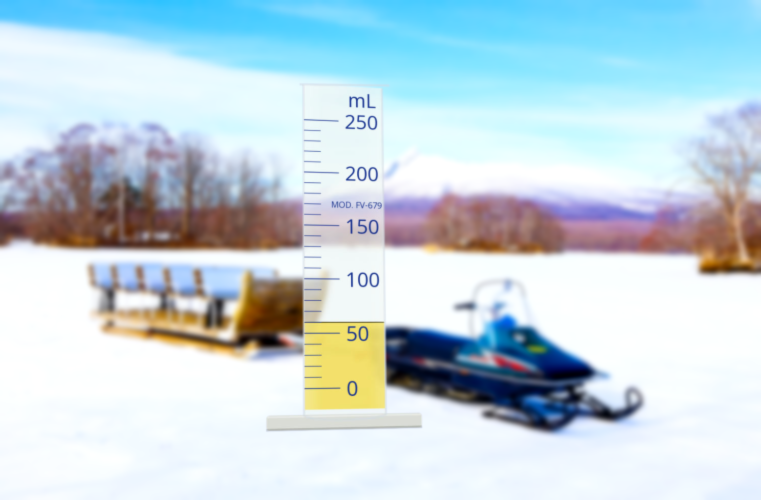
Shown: 60 mL
